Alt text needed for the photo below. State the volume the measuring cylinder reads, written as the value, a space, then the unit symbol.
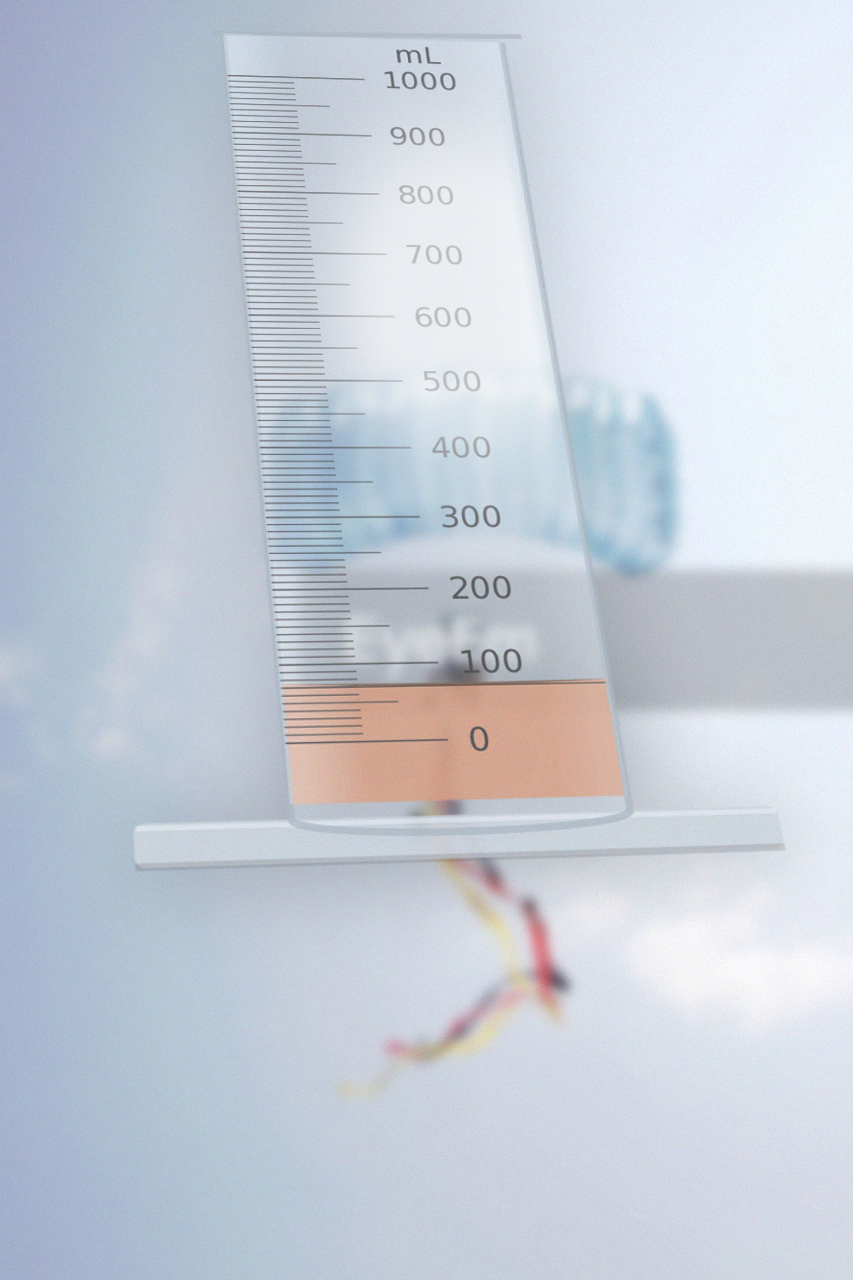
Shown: 70 mL
